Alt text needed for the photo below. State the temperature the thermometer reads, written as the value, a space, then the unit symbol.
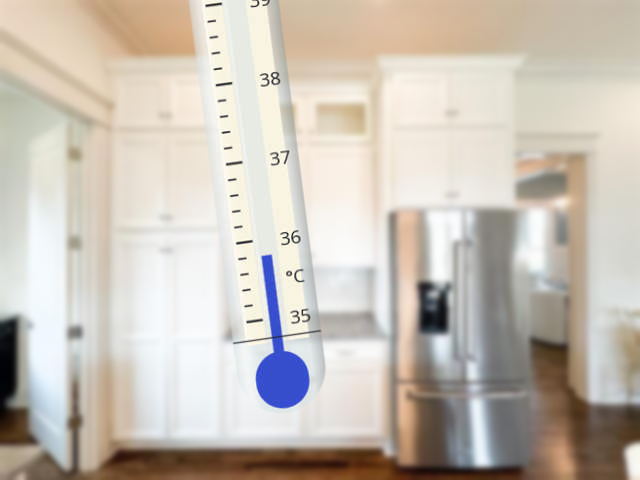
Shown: 35.8 °C
